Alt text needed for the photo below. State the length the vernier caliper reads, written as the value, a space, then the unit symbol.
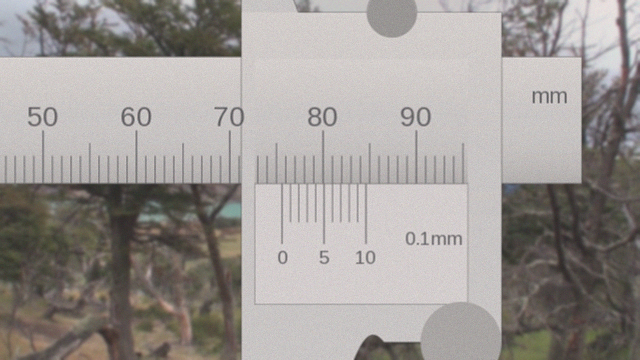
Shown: 75.6 mm
